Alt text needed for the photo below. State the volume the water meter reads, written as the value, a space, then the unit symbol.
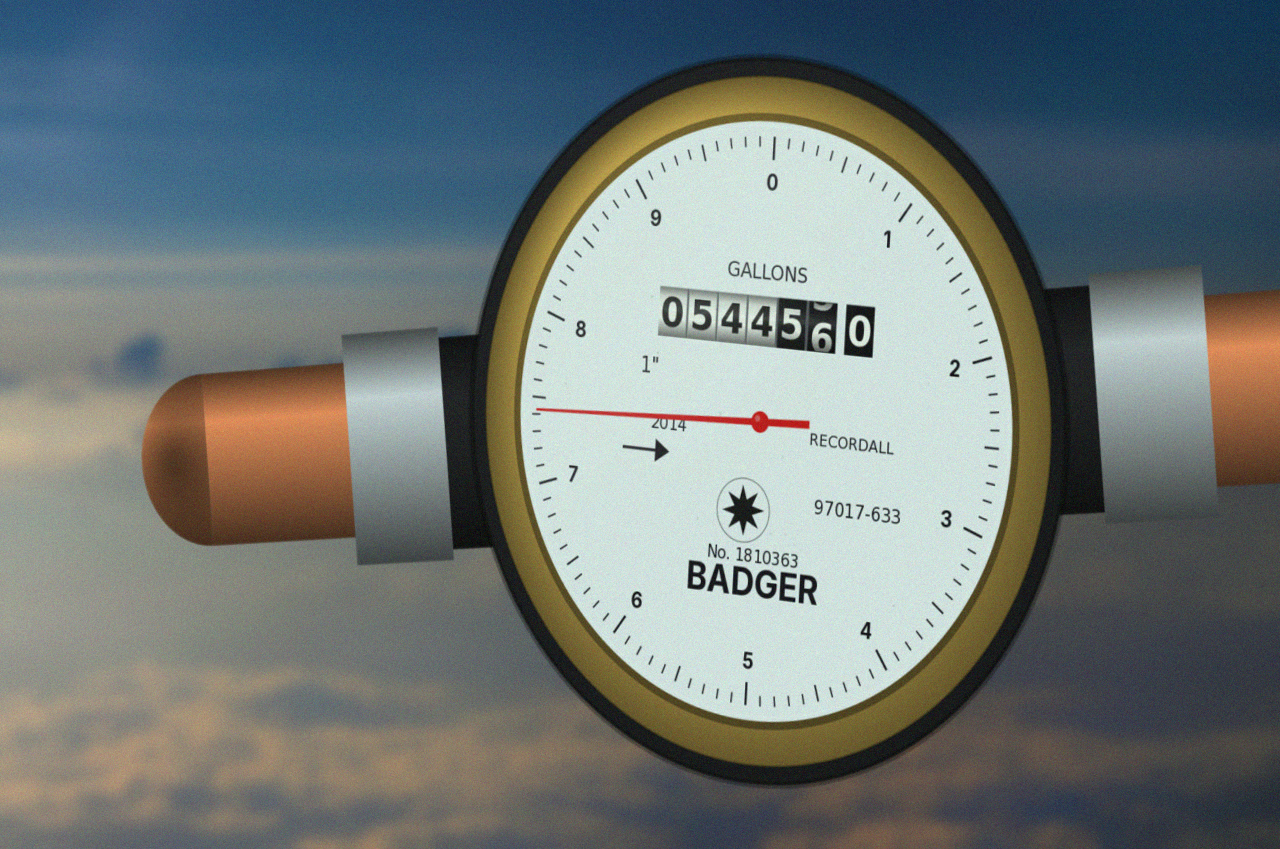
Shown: 544557.4 gal
